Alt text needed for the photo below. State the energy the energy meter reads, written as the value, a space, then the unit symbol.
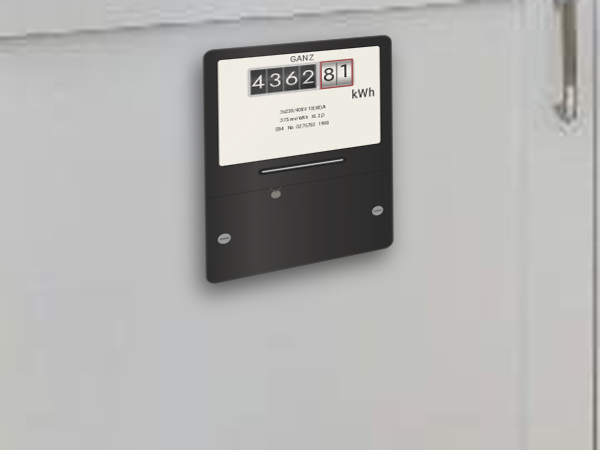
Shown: 4362.81 kWh
